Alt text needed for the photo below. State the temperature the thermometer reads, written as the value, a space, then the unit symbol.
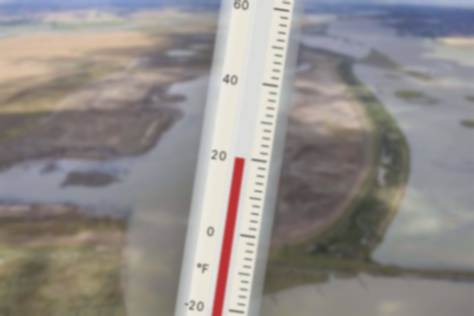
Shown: 20 °F
